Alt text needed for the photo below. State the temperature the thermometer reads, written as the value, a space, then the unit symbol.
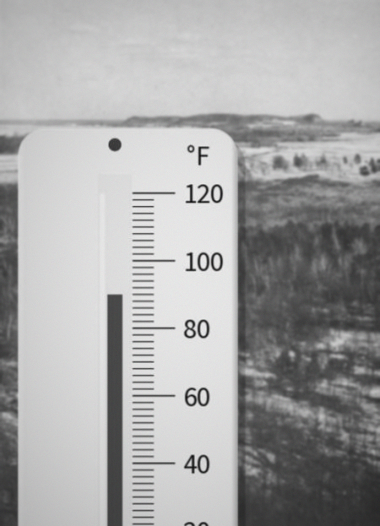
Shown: 90 °F
